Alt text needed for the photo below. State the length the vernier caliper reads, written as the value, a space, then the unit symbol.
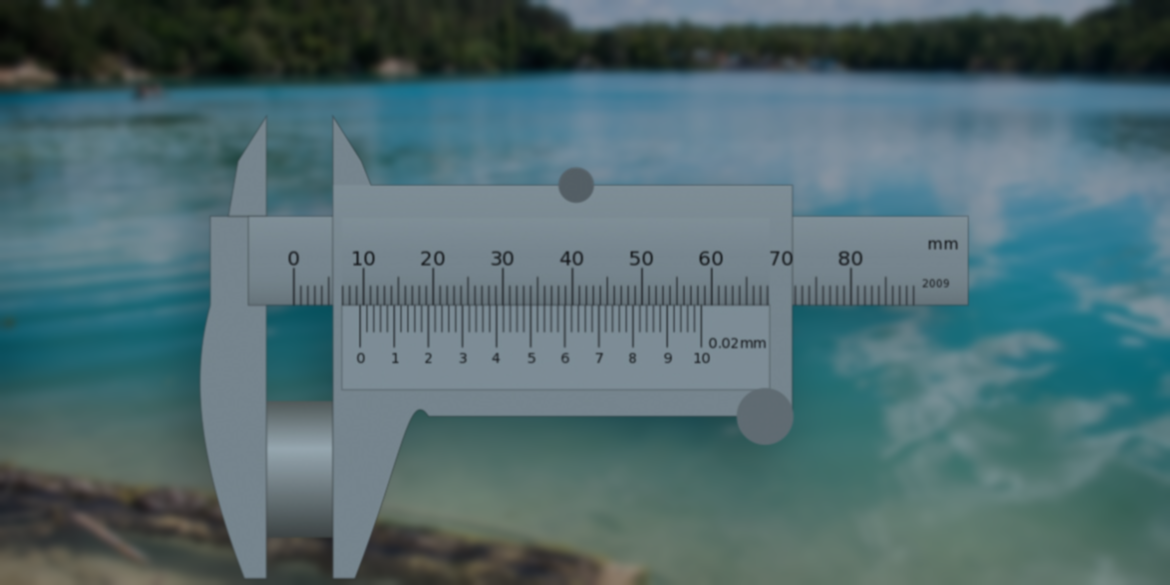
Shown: 9.5 mm
